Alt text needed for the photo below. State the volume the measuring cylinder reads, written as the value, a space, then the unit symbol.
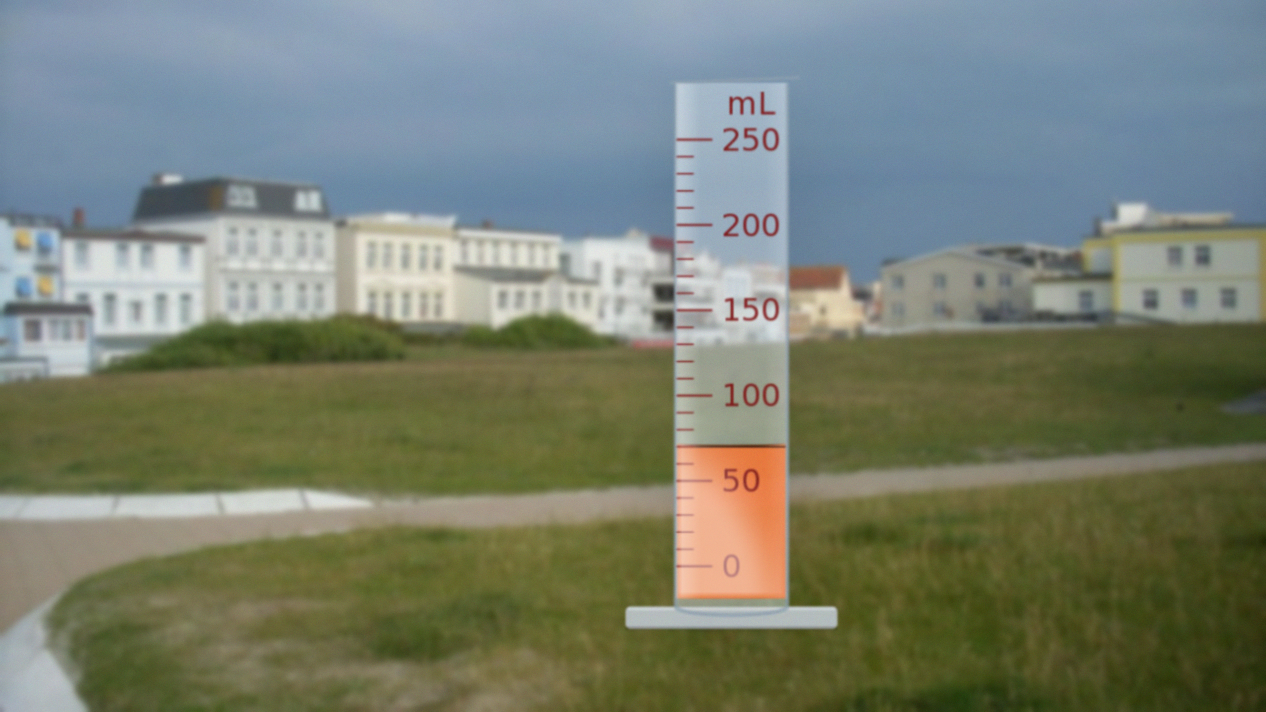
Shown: 70 mL
